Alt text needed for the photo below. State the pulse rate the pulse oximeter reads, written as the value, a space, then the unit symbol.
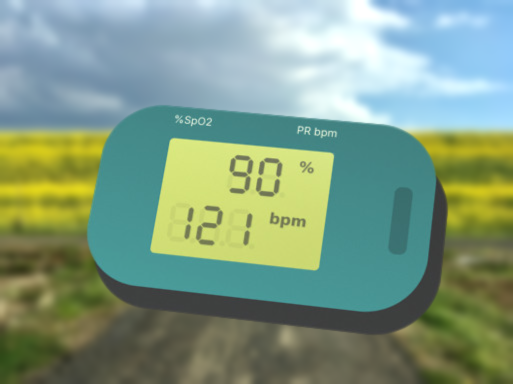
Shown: 121 bpm
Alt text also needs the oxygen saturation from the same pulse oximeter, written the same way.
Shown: 90 %
